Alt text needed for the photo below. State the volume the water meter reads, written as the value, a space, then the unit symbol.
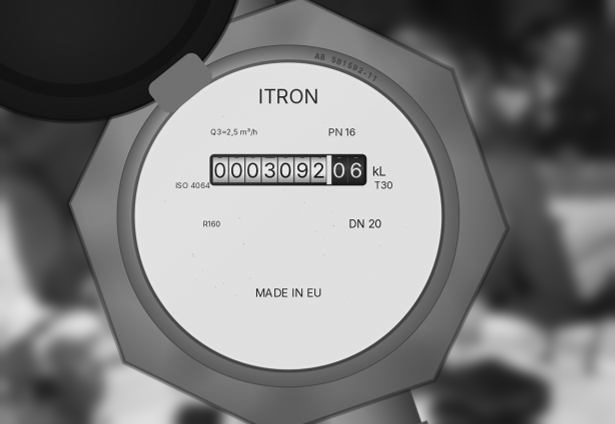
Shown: 3092.06 kL
